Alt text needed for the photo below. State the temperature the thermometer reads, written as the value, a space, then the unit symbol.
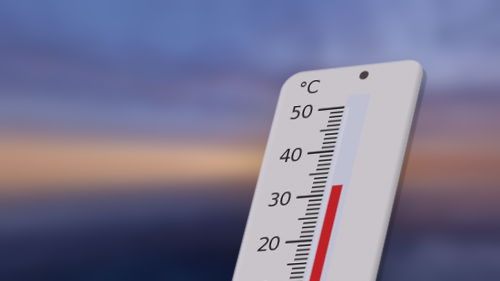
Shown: 32 °C
